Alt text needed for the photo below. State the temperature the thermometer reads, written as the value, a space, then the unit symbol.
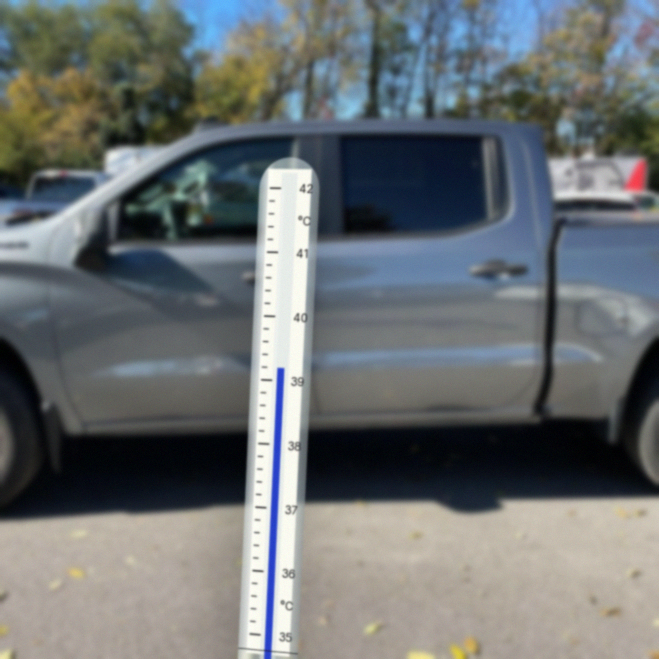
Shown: 39.2 °C
